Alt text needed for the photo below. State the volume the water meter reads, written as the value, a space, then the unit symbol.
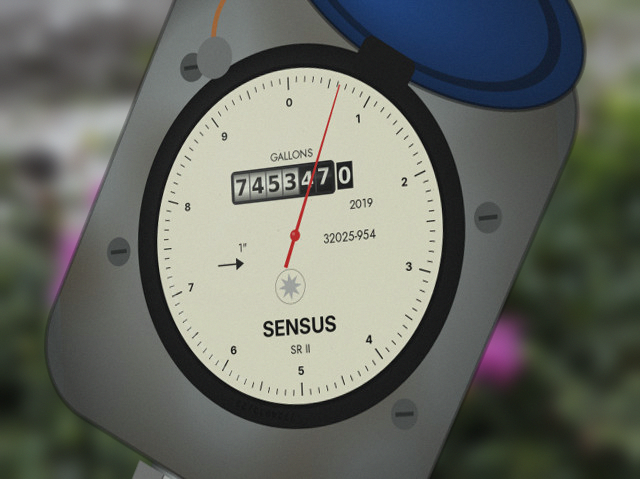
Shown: 7453470.6 gal
